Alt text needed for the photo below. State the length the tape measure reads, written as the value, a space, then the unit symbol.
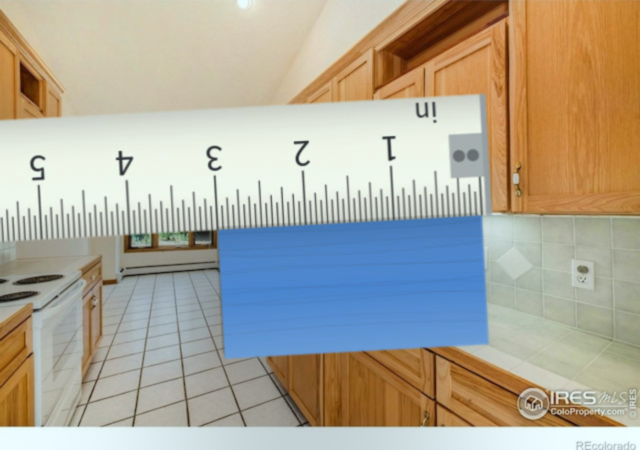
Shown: 3 in
